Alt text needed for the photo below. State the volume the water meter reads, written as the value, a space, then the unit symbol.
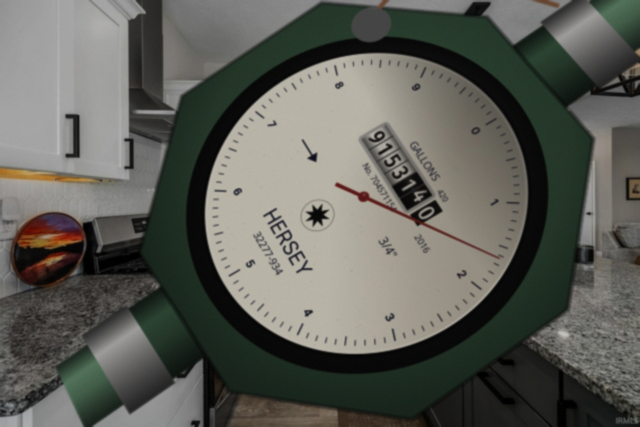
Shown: 9153141.6 gal
